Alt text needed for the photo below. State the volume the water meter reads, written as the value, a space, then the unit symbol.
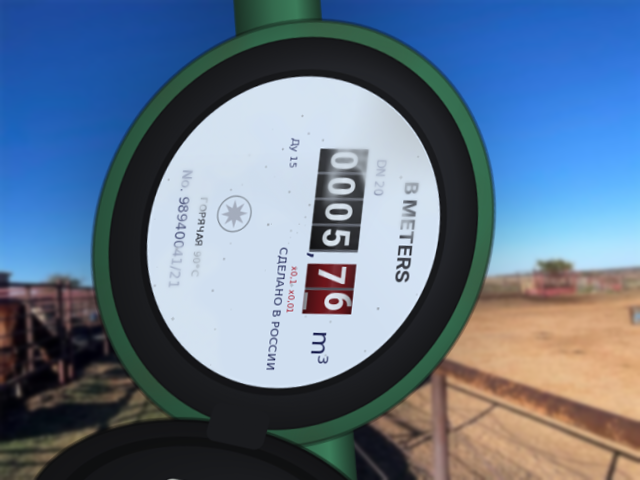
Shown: 5.76 m³
